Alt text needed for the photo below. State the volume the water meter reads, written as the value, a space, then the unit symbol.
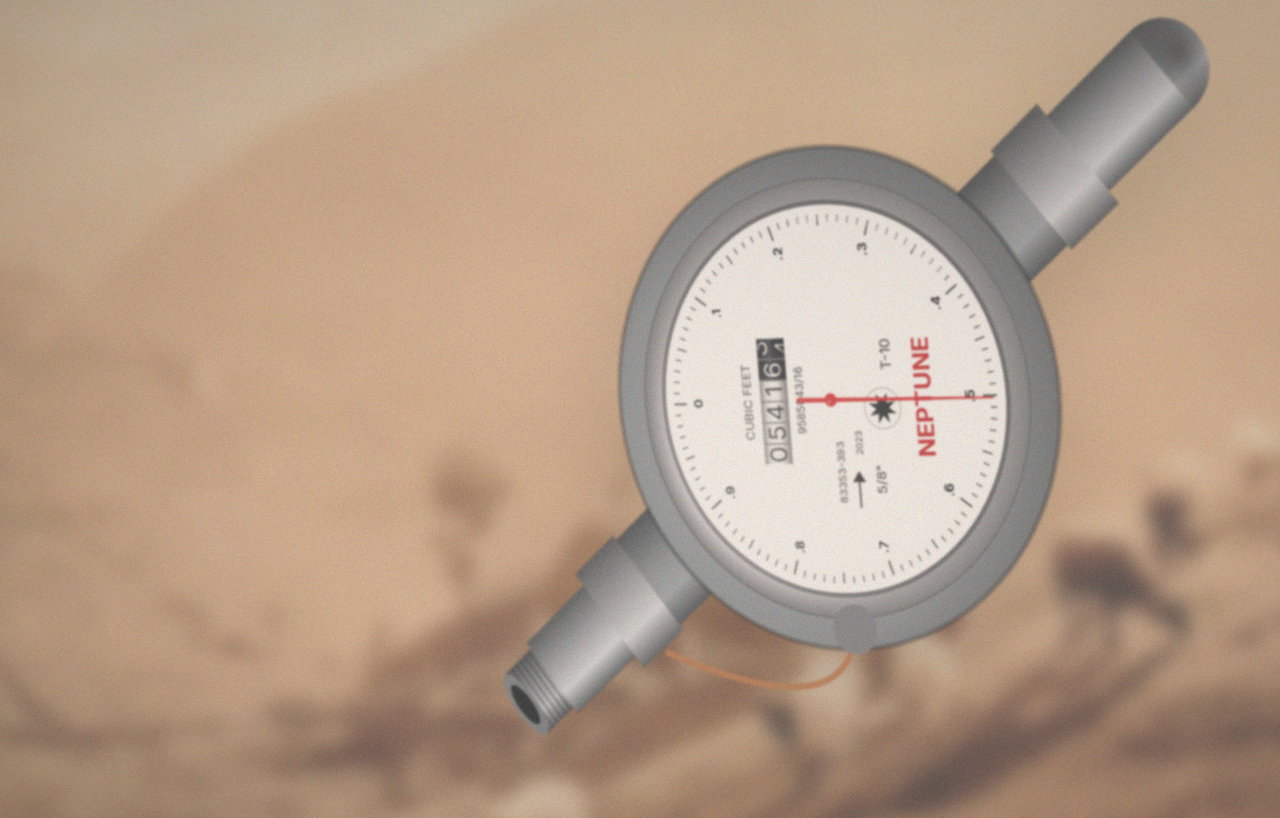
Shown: 54163.50 ft³
